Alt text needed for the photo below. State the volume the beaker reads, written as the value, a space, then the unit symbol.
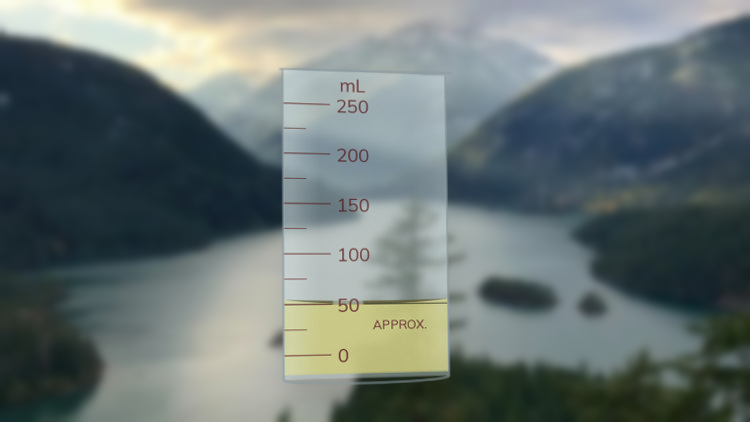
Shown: 50 mL
